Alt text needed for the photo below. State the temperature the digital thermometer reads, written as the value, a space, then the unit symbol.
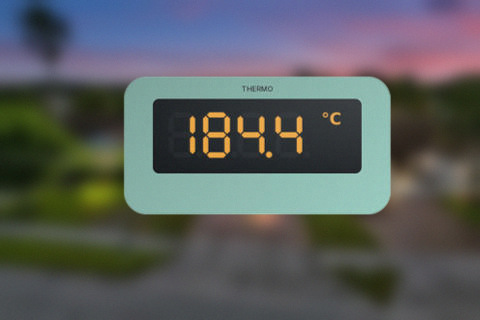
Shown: 184.4 °C
